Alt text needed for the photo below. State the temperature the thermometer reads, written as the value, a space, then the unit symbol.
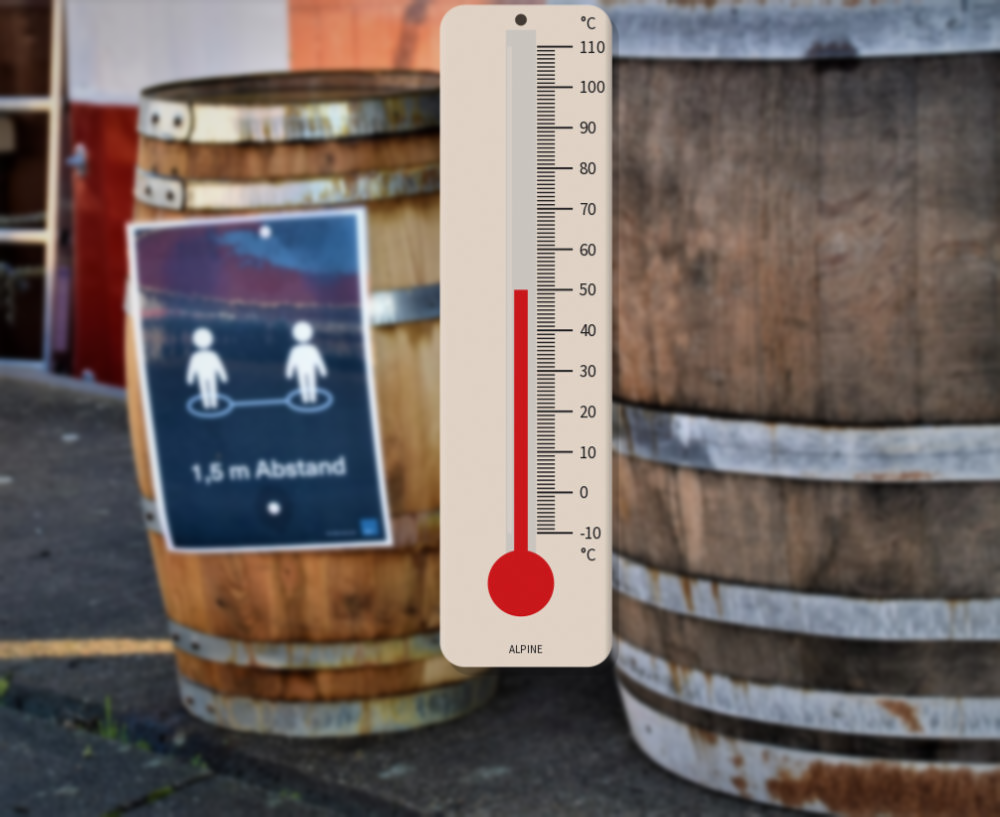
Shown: 50 °C
